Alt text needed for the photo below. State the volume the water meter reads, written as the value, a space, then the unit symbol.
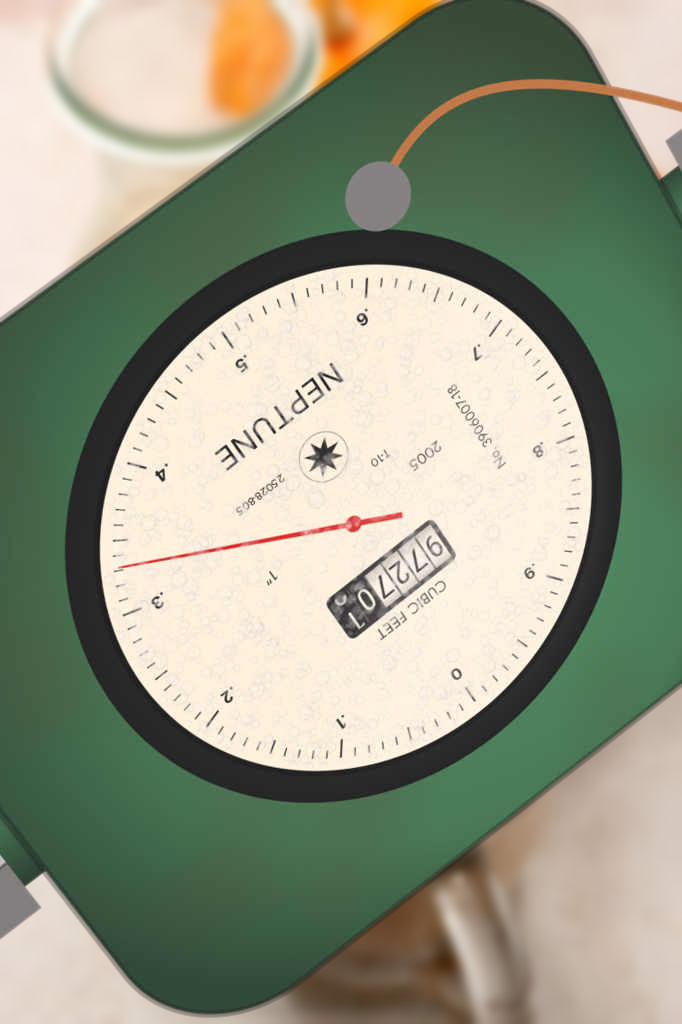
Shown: 972701.33 ft³
